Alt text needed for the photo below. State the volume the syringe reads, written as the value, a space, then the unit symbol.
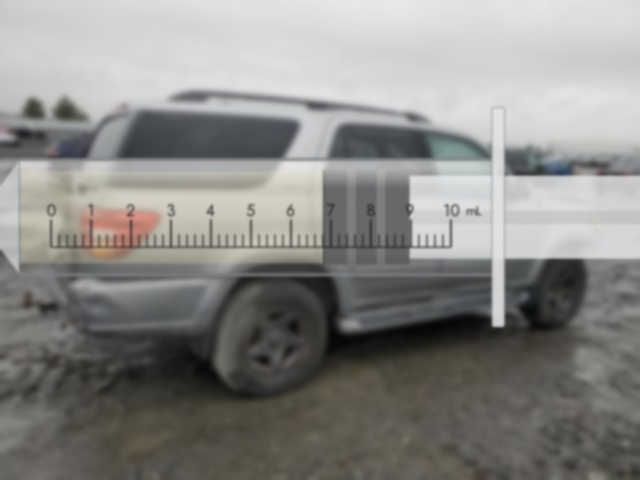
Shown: 6.8 mL
